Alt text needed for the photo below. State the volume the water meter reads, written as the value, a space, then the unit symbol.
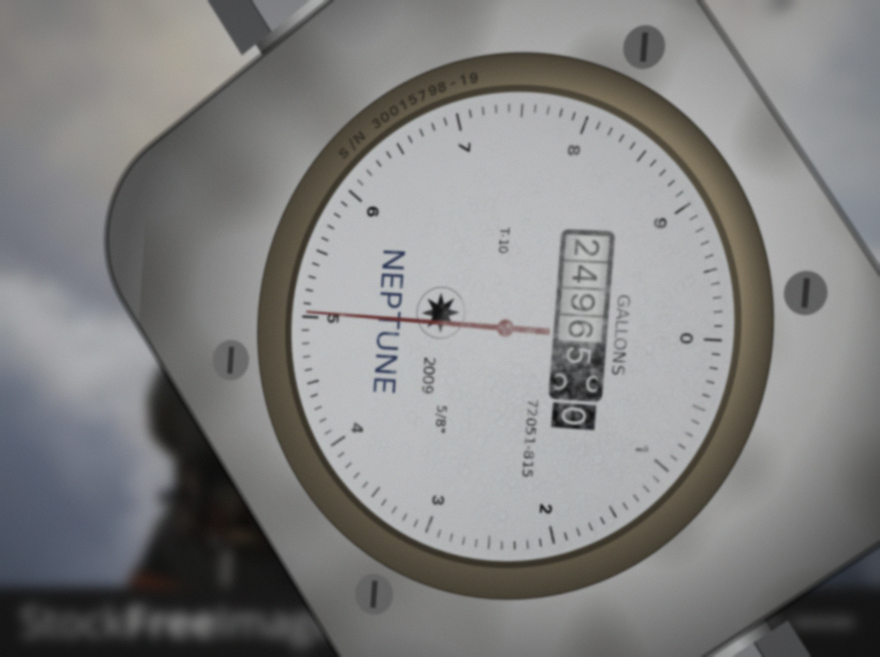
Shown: 2496585.0 gal
